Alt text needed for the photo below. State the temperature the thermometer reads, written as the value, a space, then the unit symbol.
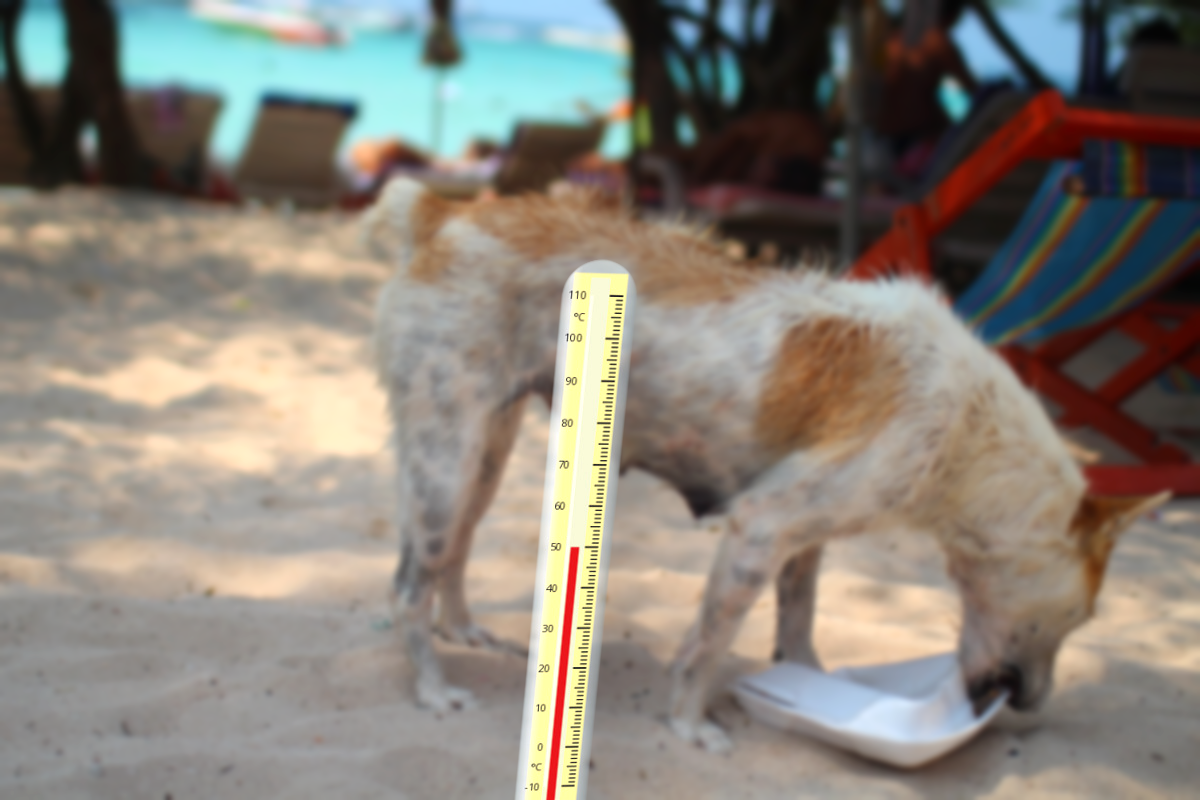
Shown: 50 °C
